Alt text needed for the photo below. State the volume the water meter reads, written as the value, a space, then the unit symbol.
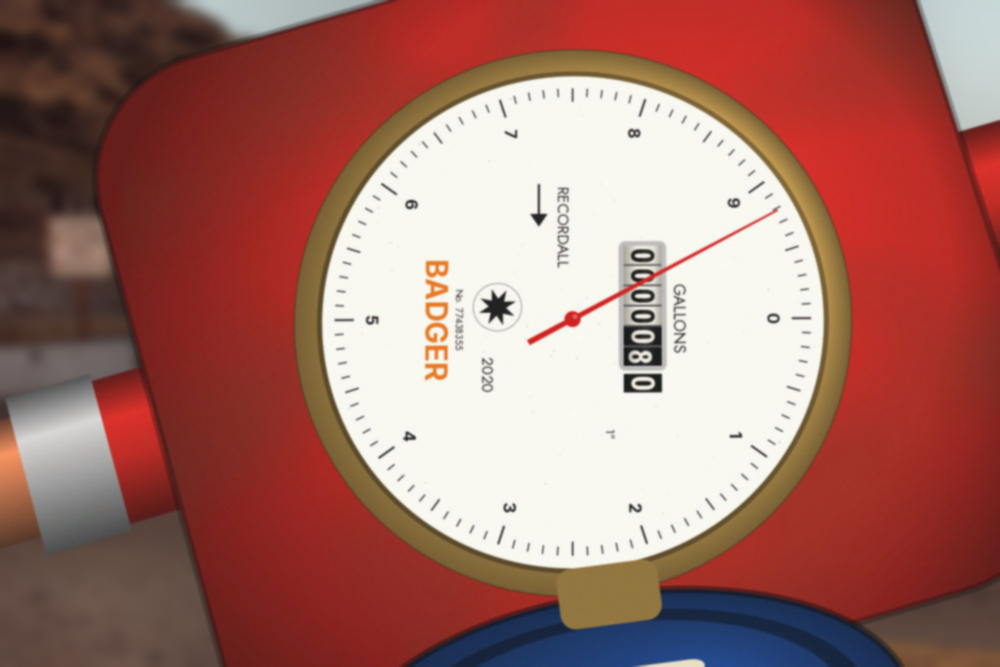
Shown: 79.2 gal
